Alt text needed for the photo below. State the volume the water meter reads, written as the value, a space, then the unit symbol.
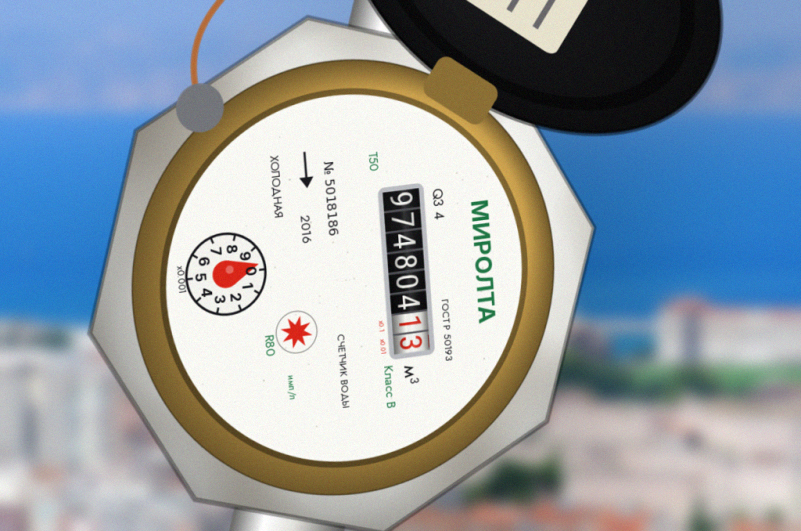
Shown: 974804.129 m³
